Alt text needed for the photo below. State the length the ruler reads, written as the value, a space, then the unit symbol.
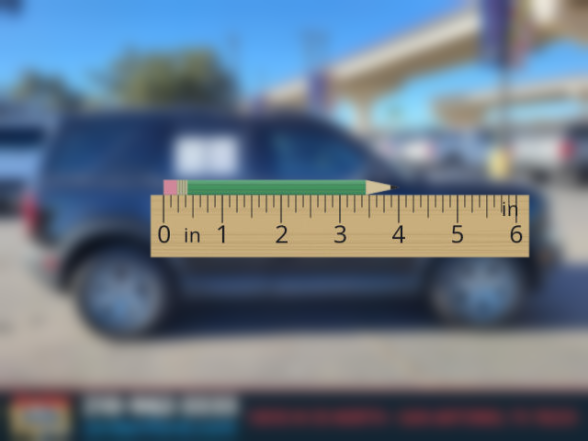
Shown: 4 in
